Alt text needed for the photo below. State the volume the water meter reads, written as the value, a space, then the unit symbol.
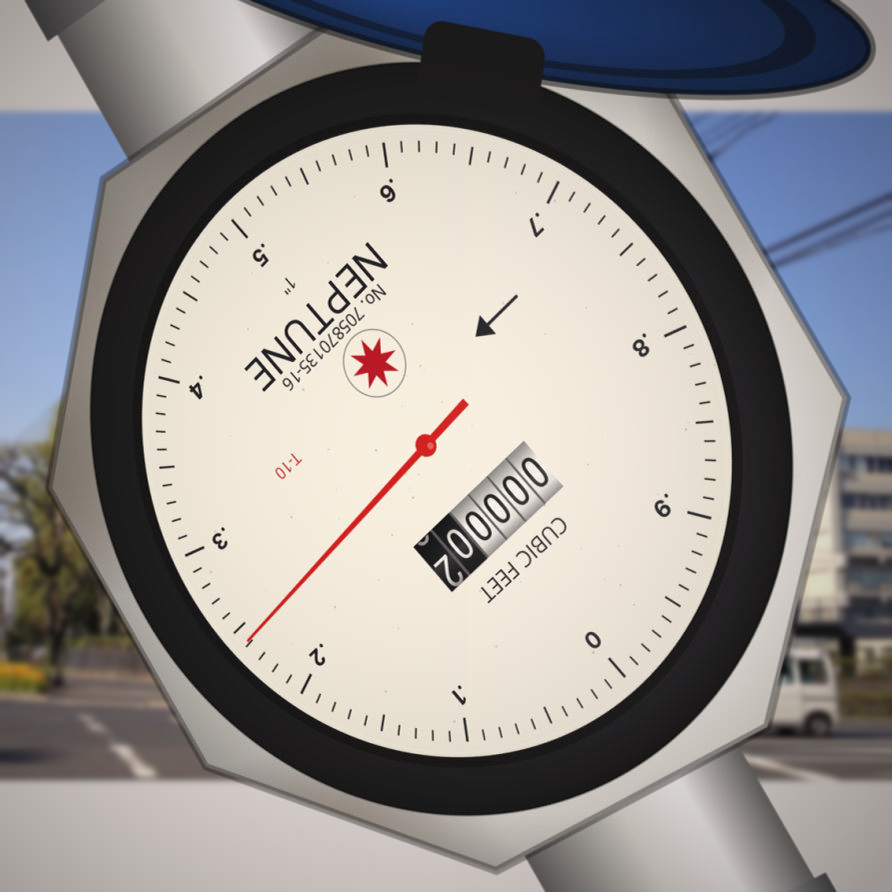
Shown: 2.24 ft³
